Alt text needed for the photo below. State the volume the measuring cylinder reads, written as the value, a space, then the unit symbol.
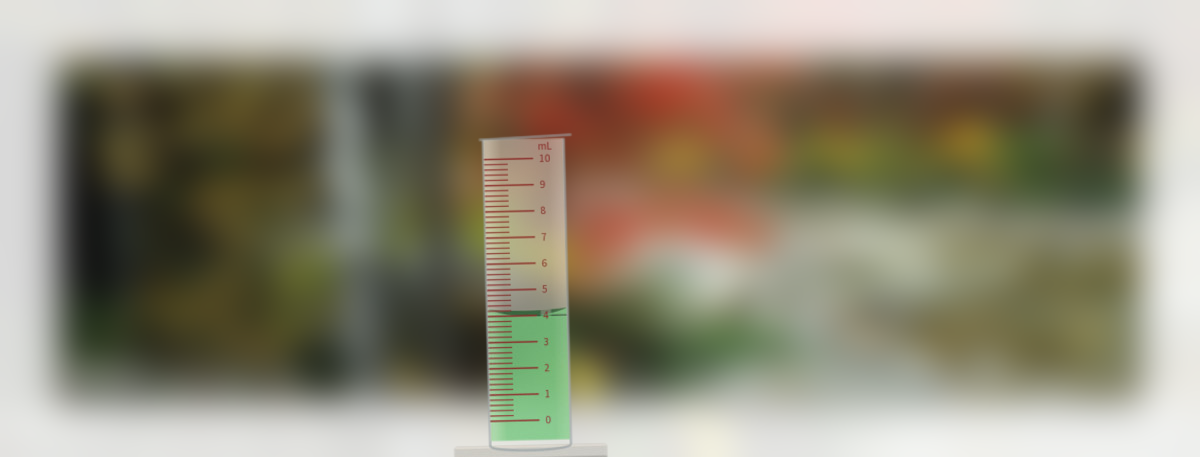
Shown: 4 mL
